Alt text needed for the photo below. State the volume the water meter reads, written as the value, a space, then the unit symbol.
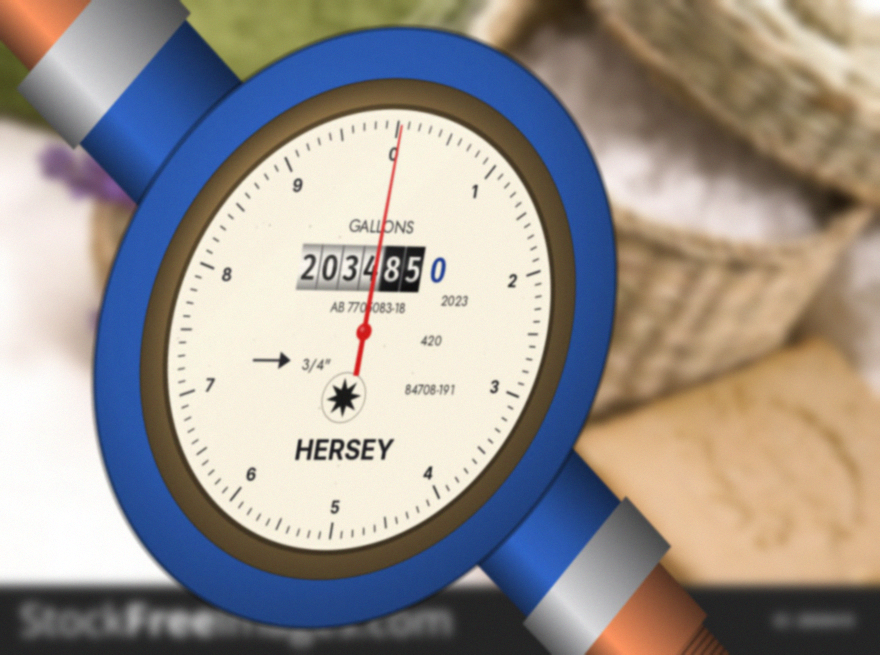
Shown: 2034850.0 gal
